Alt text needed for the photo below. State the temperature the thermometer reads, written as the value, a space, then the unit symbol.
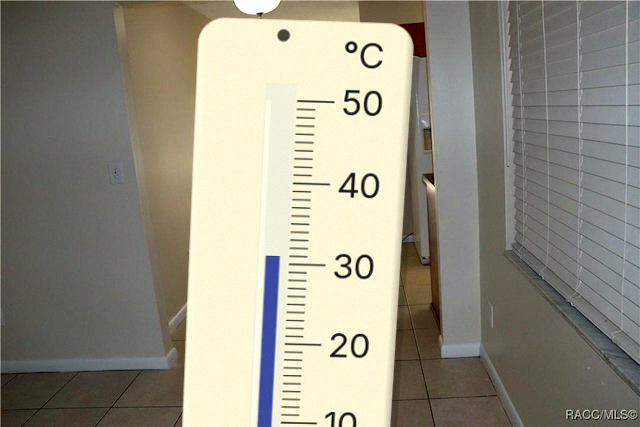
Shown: 31 °C
